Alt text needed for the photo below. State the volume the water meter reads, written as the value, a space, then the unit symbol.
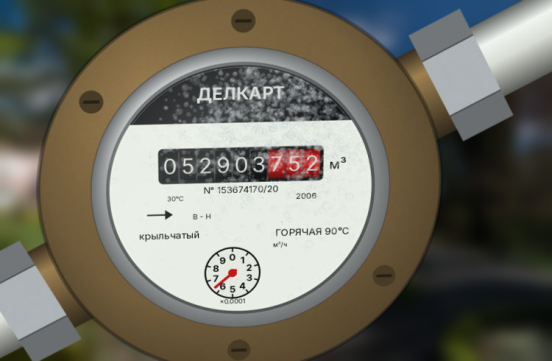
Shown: 52903.7526 m³
